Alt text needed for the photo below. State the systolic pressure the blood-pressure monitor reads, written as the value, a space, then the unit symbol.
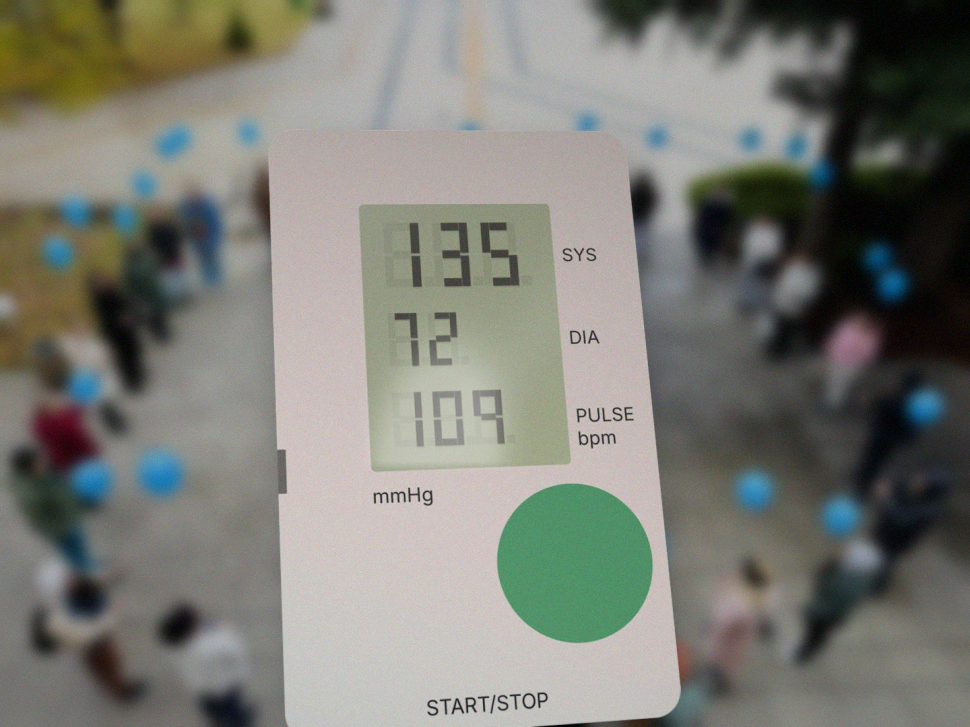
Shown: 135 mmHg
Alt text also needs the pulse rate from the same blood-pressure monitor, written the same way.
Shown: 109 bpm
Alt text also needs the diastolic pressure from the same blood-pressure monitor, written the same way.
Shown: 72 mmHg
